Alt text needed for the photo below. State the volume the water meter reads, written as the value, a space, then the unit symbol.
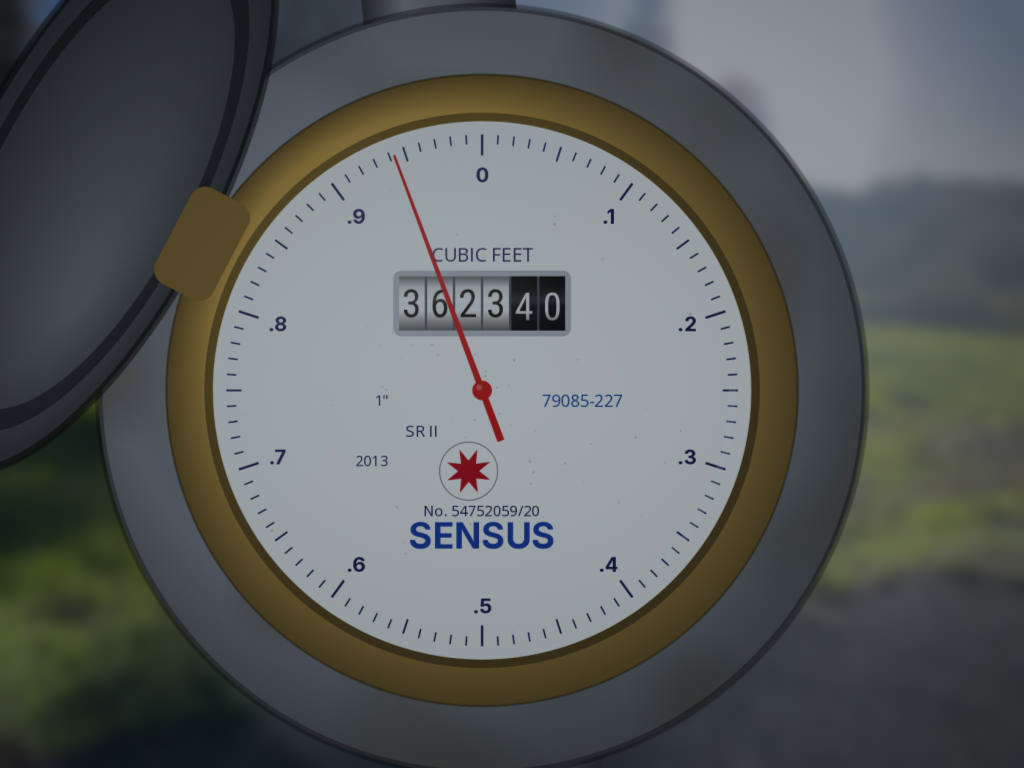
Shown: 362339.94 ft³
